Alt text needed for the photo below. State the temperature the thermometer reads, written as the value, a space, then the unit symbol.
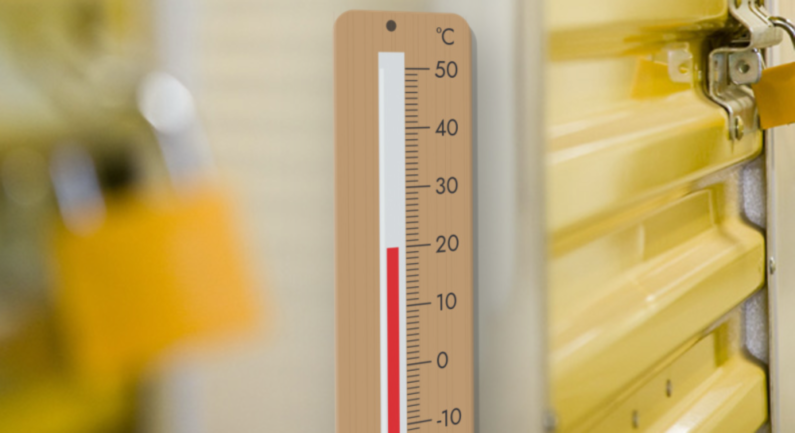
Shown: 20 °C
